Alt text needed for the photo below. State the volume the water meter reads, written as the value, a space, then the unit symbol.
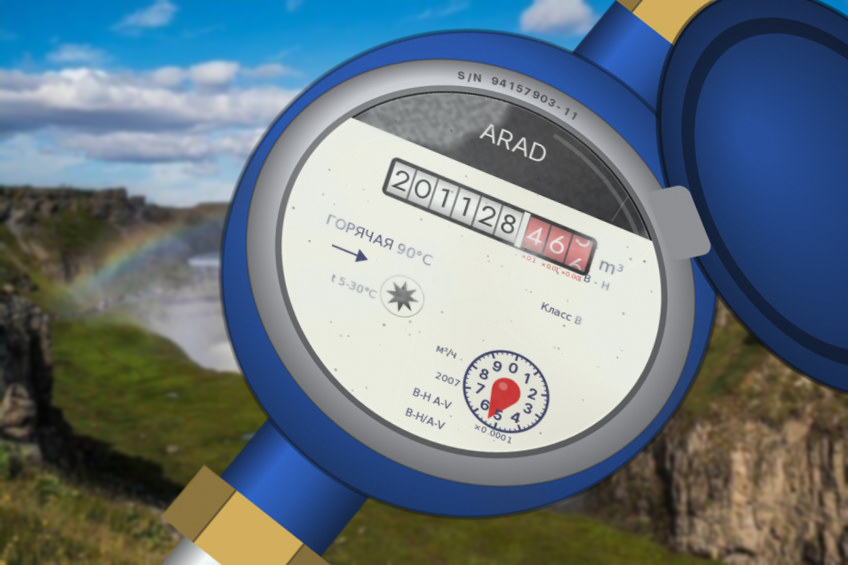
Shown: 201128.4655 m³
